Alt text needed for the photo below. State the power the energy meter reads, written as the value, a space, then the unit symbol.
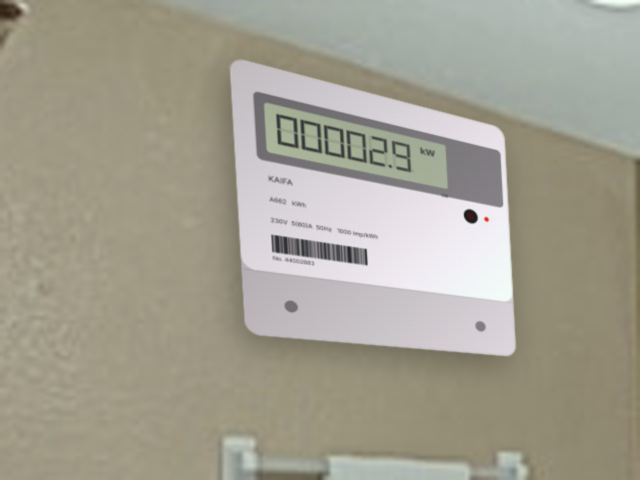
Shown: 2.9 kW
